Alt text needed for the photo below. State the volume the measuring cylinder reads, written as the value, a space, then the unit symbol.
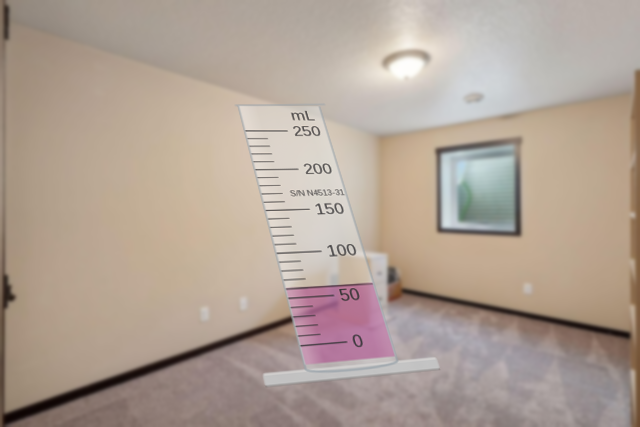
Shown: 60 mL
